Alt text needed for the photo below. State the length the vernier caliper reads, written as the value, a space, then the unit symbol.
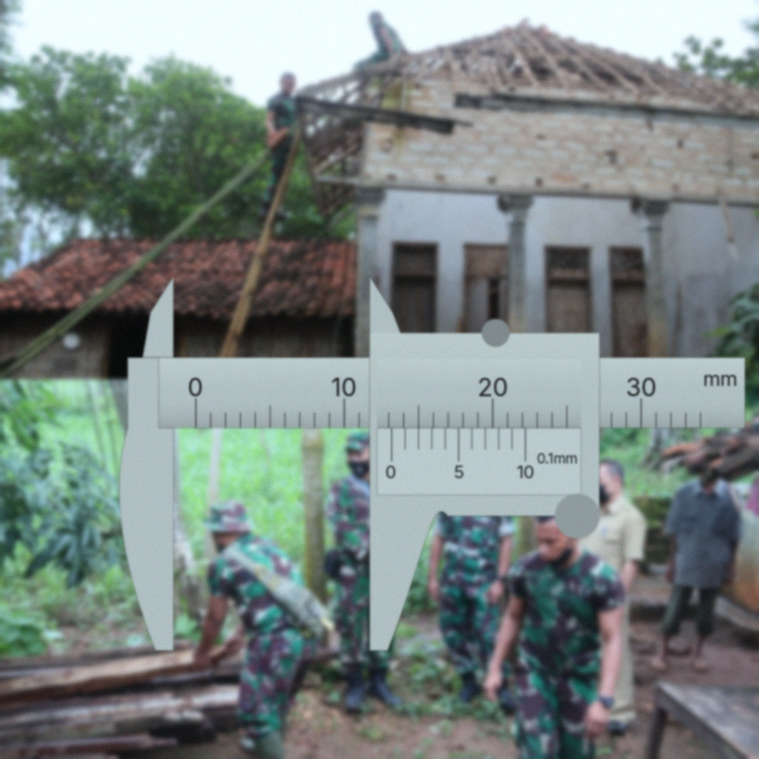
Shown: 13.2 mm
